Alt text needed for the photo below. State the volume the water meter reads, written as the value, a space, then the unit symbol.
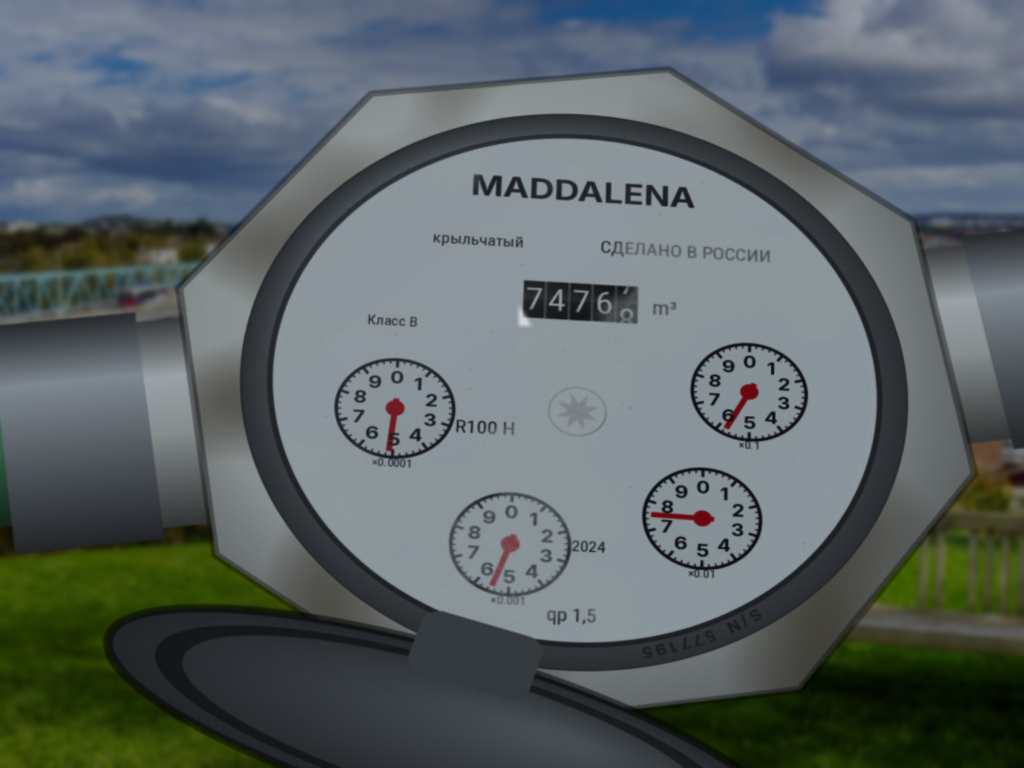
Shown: 74767.5755 m³
